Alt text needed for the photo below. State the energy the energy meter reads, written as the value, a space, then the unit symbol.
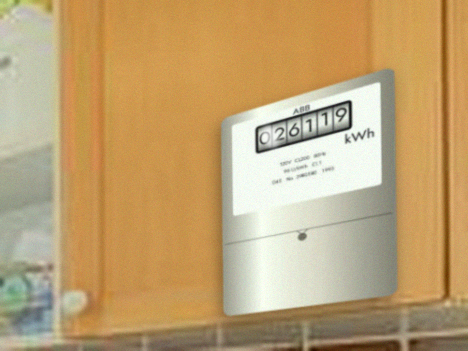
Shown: 26119 kWh
